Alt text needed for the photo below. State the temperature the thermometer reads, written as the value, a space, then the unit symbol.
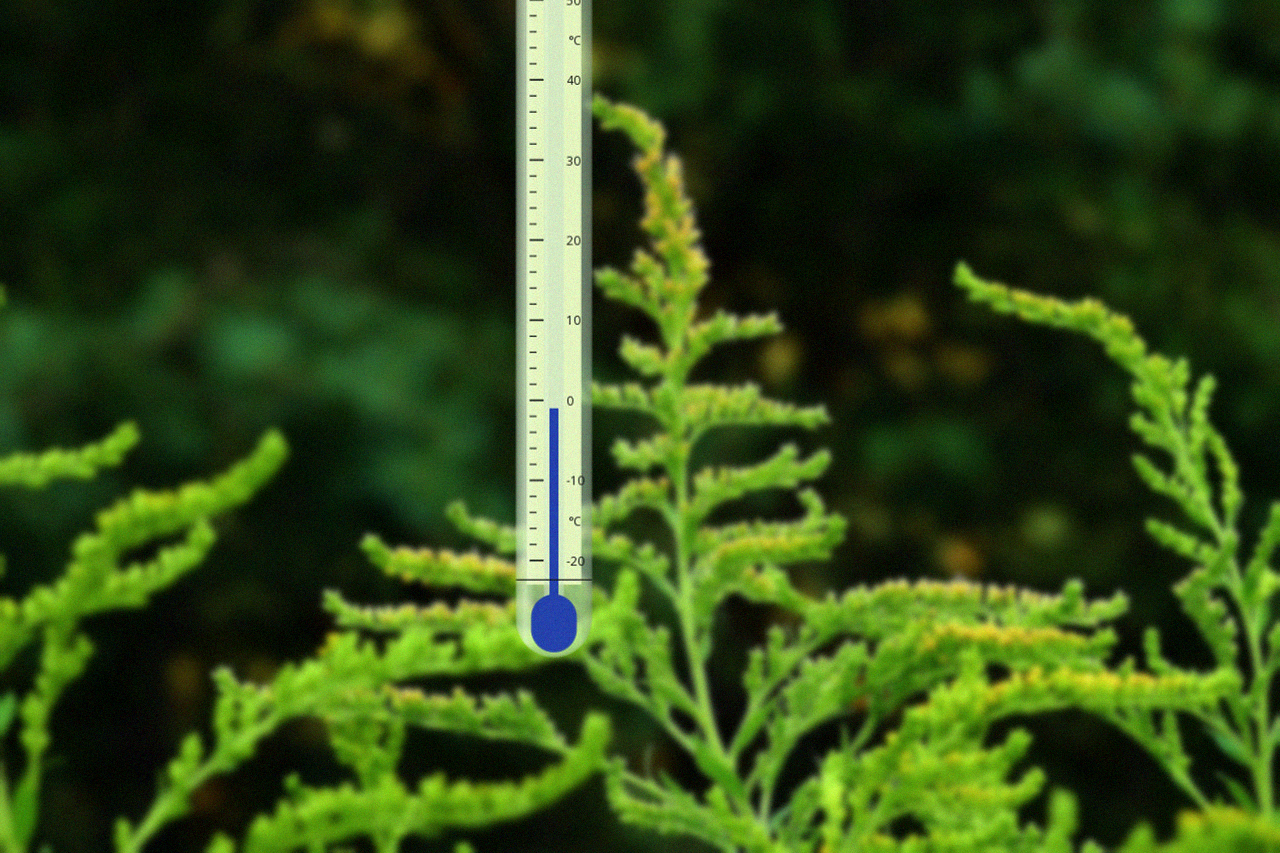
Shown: -1 °C
